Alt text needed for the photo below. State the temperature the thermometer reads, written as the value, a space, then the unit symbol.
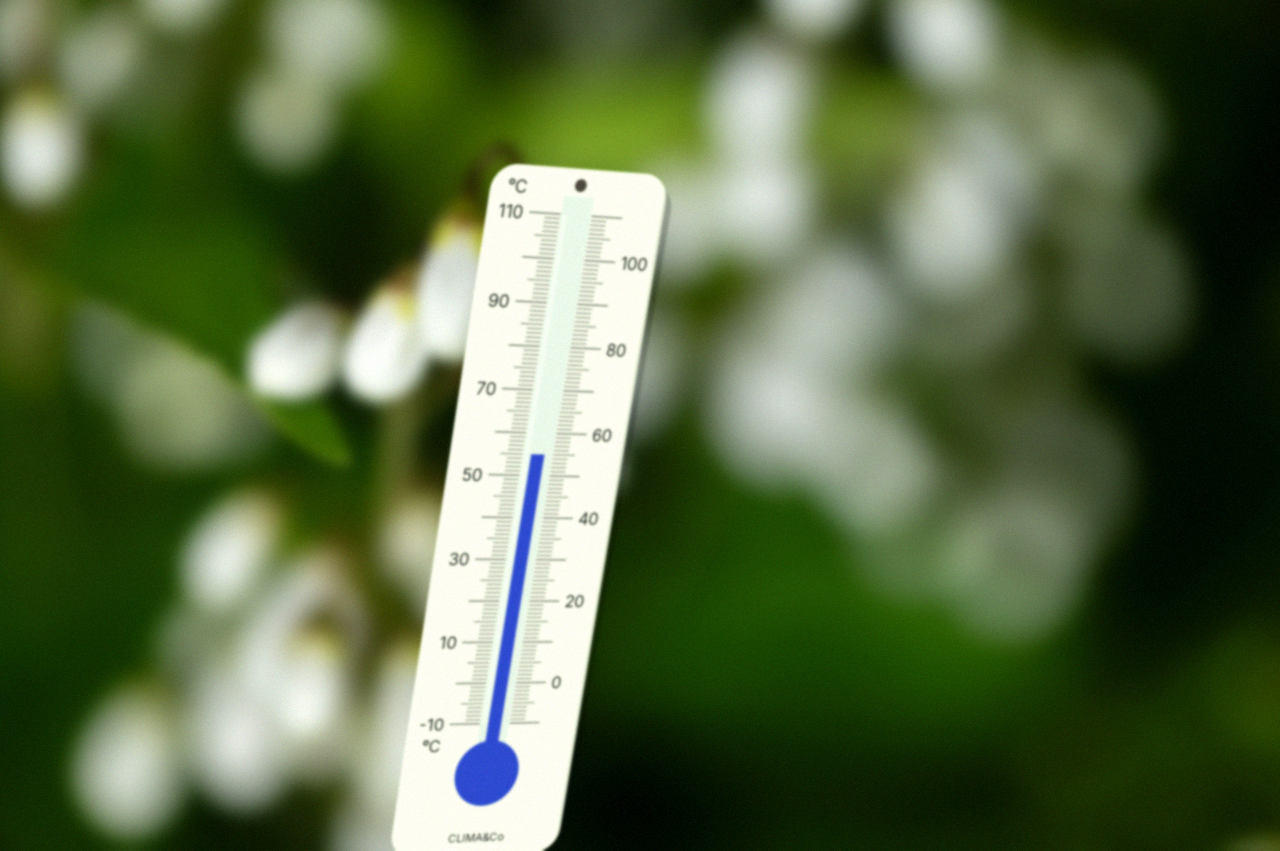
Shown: 55 °C
